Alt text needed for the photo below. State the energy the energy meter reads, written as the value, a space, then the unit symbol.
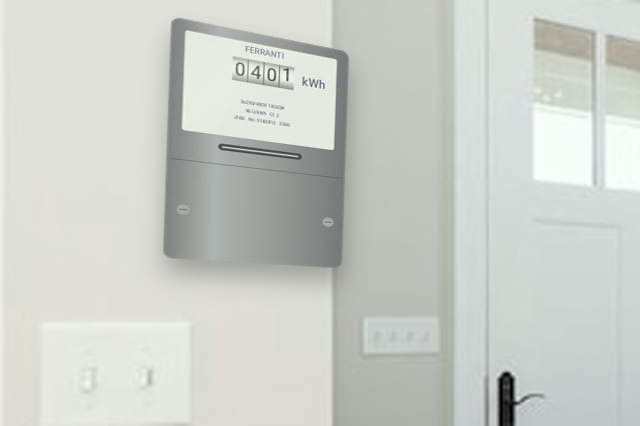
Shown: 401 kWh
